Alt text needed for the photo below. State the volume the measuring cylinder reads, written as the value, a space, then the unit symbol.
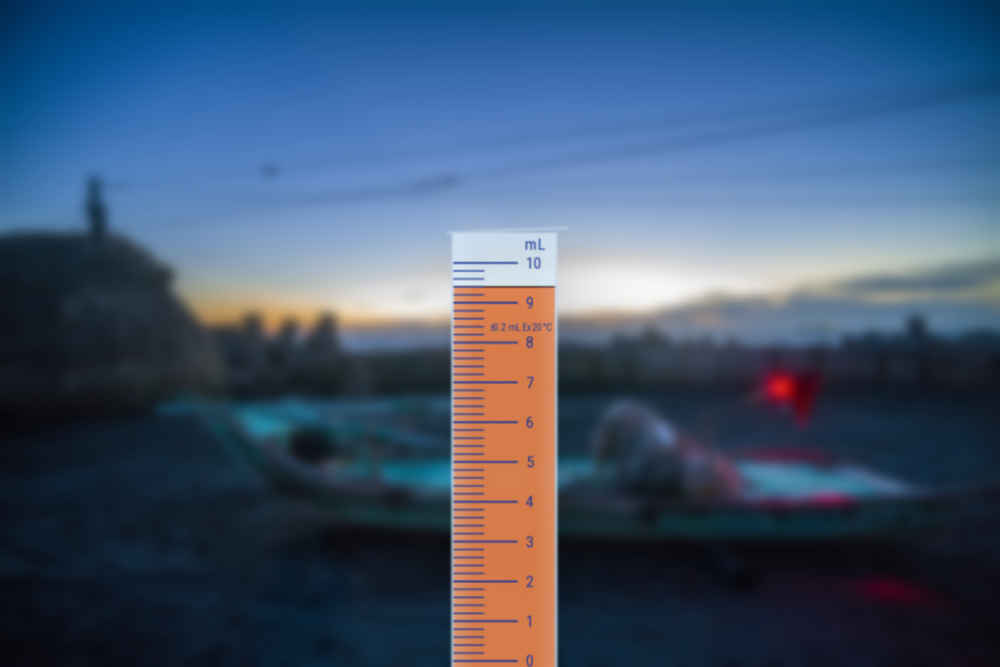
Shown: 9.4 mL
